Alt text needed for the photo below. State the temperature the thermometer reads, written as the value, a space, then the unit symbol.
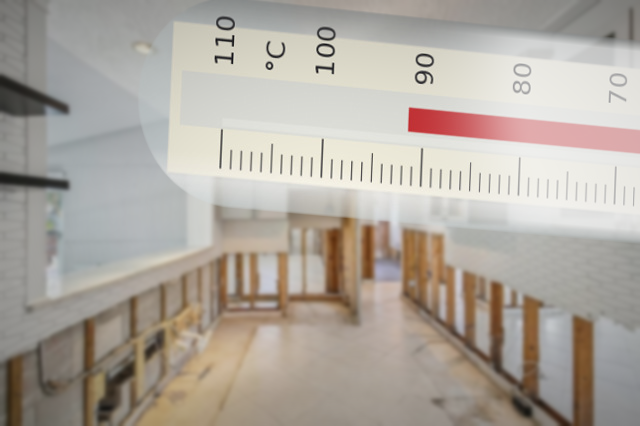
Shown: 91.5 °C
